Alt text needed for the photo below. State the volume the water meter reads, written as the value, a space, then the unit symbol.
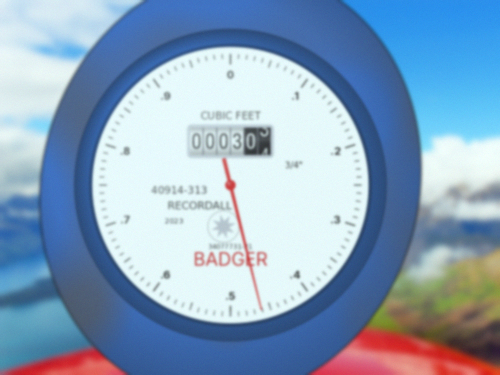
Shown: 303.46 ft³
